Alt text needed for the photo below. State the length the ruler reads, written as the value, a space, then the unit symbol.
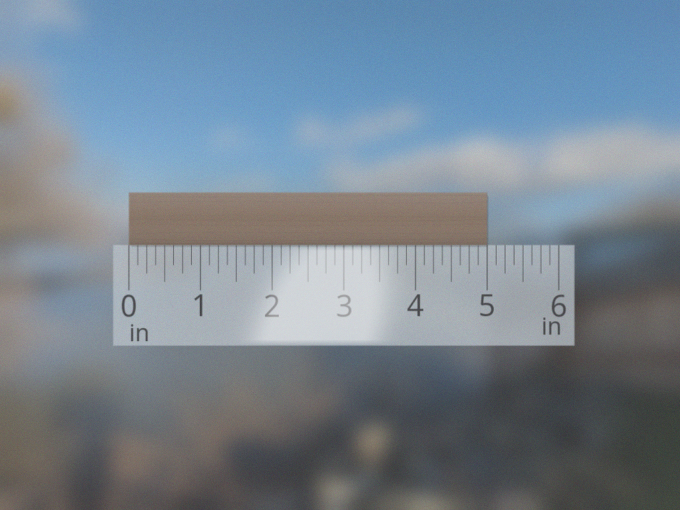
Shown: 5 in
